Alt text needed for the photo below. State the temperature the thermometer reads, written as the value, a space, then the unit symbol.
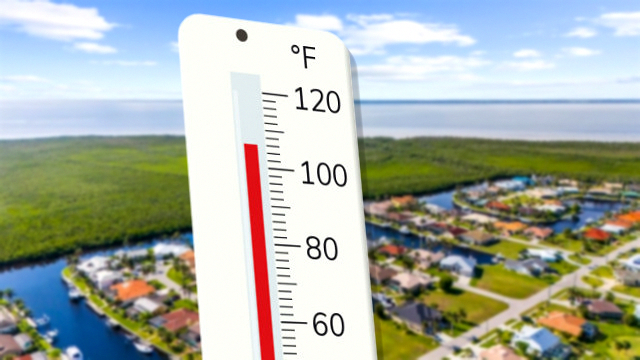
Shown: 106 °F
